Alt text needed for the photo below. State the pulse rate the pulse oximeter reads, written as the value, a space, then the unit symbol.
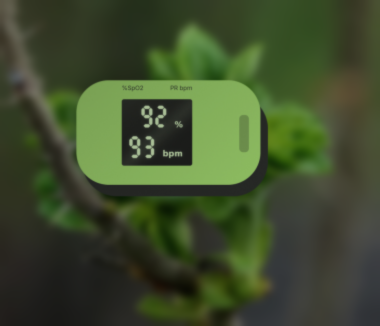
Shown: 93 bpm
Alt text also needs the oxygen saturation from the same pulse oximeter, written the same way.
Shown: 92 %
